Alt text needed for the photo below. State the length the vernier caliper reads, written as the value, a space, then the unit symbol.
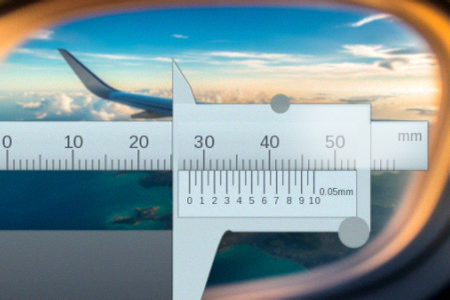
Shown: 27.8 mm
